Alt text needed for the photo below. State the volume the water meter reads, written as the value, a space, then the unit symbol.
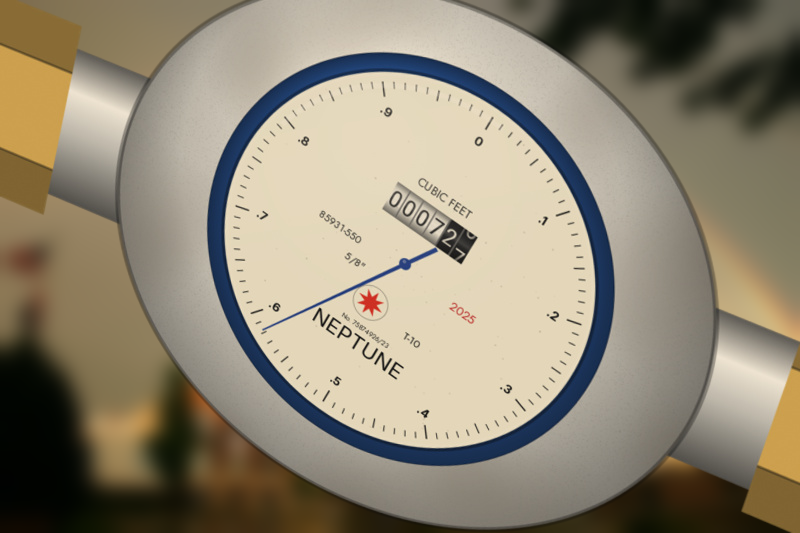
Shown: 726.58 ft³
